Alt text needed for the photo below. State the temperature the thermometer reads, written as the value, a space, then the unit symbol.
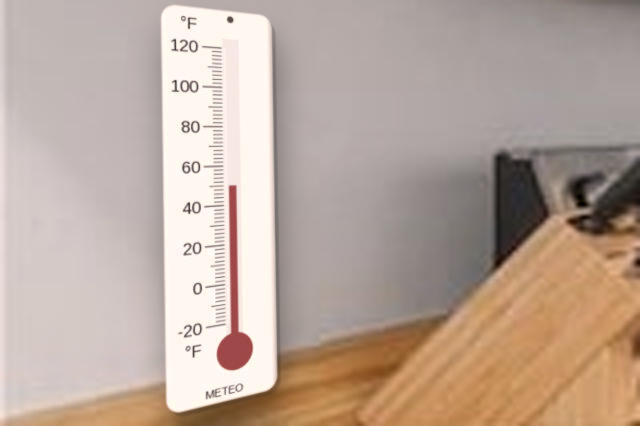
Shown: 50 °F
